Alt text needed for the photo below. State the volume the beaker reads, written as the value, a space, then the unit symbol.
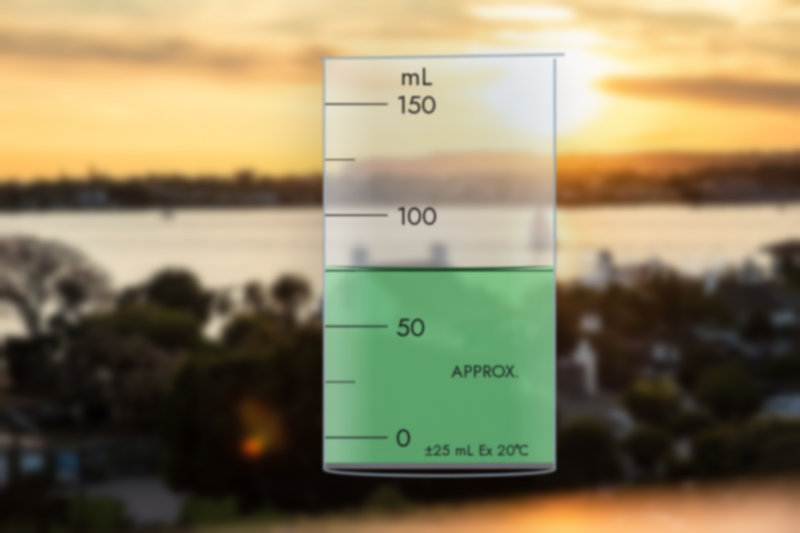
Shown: 75 mL
